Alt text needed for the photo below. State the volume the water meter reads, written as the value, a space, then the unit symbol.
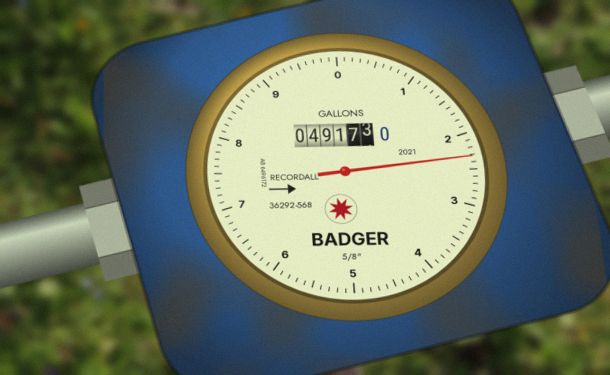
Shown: 491732.3 gal
